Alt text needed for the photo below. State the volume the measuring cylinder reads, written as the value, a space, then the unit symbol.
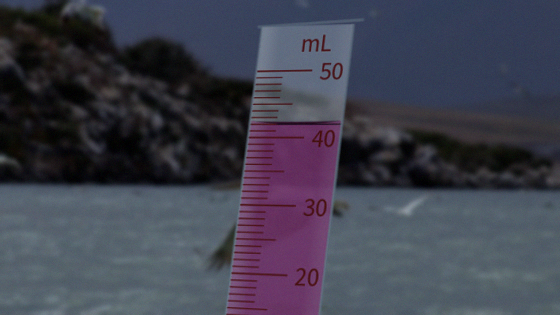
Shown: 42 mL
